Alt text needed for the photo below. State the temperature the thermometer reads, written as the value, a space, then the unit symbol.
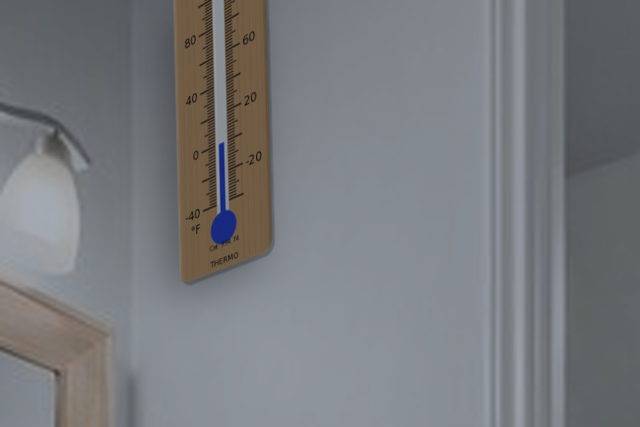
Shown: 0 °F
